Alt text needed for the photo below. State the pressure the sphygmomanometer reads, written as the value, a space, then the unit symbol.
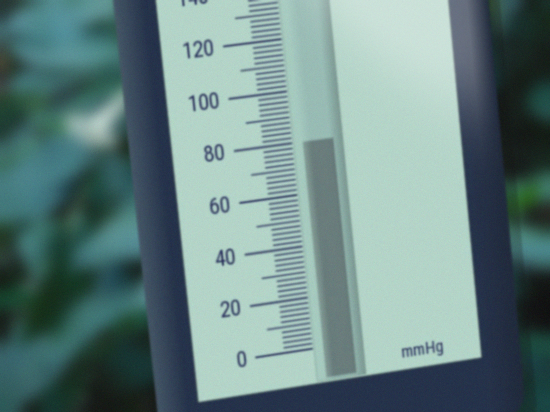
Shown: 80 mmHg
